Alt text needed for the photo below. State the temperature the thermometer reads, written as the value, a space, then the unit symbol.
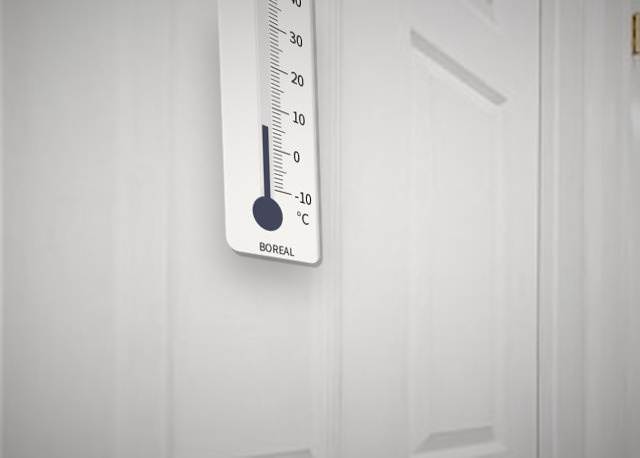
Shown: 5 °C
